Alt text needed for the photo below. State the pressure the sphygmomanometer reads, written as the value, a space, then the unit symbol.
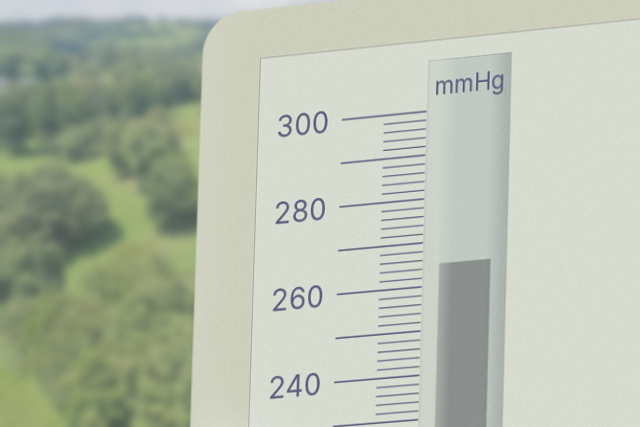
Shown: 265 mmHg
